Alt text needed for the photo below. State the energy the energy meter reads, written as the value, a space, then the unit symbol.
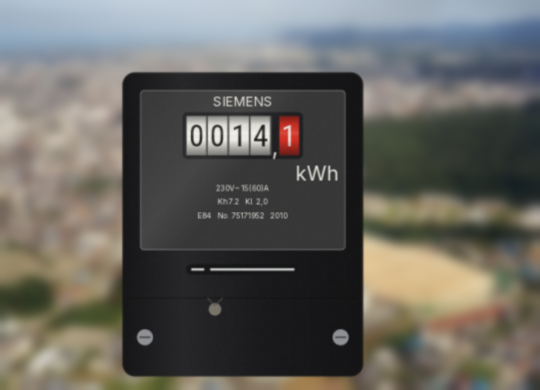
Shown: 14.1 kWh
